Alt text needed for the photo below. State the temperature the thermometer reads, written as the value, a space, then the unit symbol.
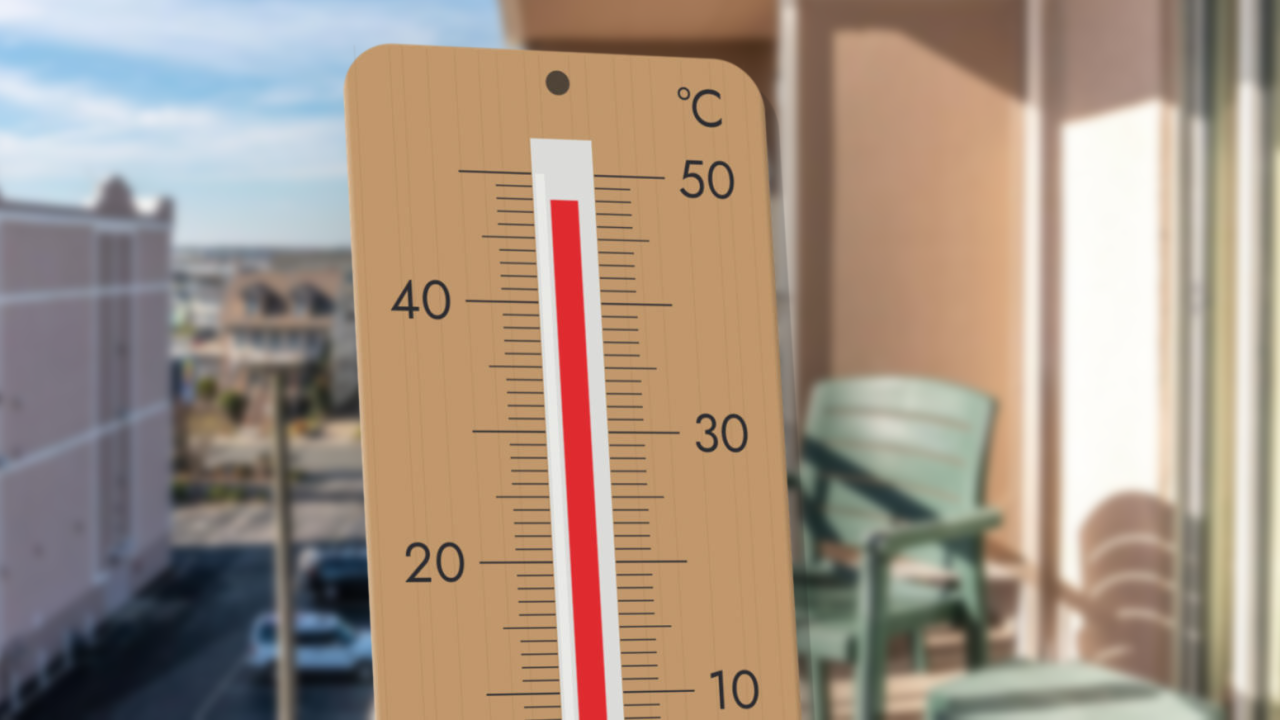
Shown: 48 °C
